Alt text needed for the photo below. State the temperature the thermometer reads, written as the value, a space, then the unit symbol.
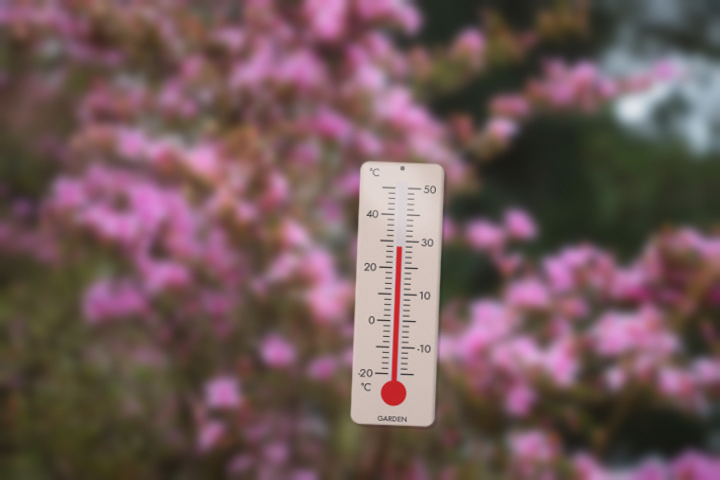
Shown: 28 °C
